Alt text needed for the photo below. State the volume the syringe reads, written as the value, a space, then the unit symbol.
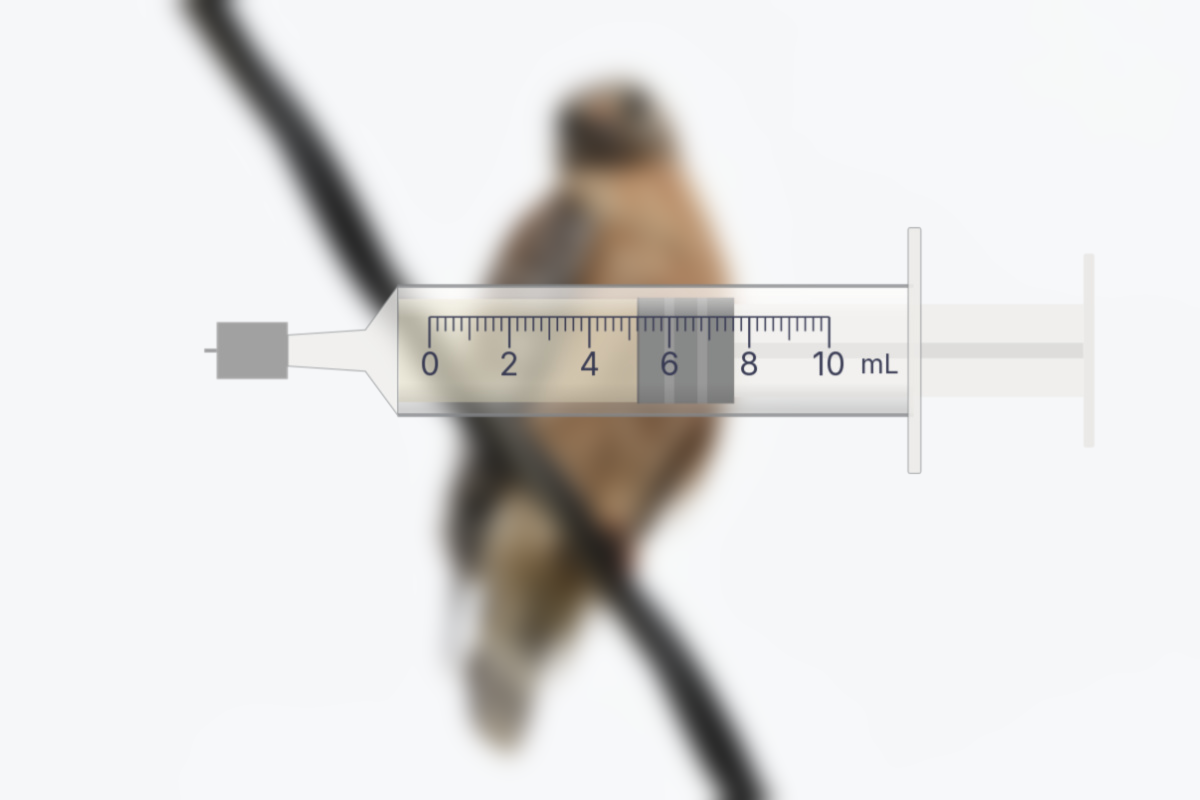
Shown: 5.2 mL
